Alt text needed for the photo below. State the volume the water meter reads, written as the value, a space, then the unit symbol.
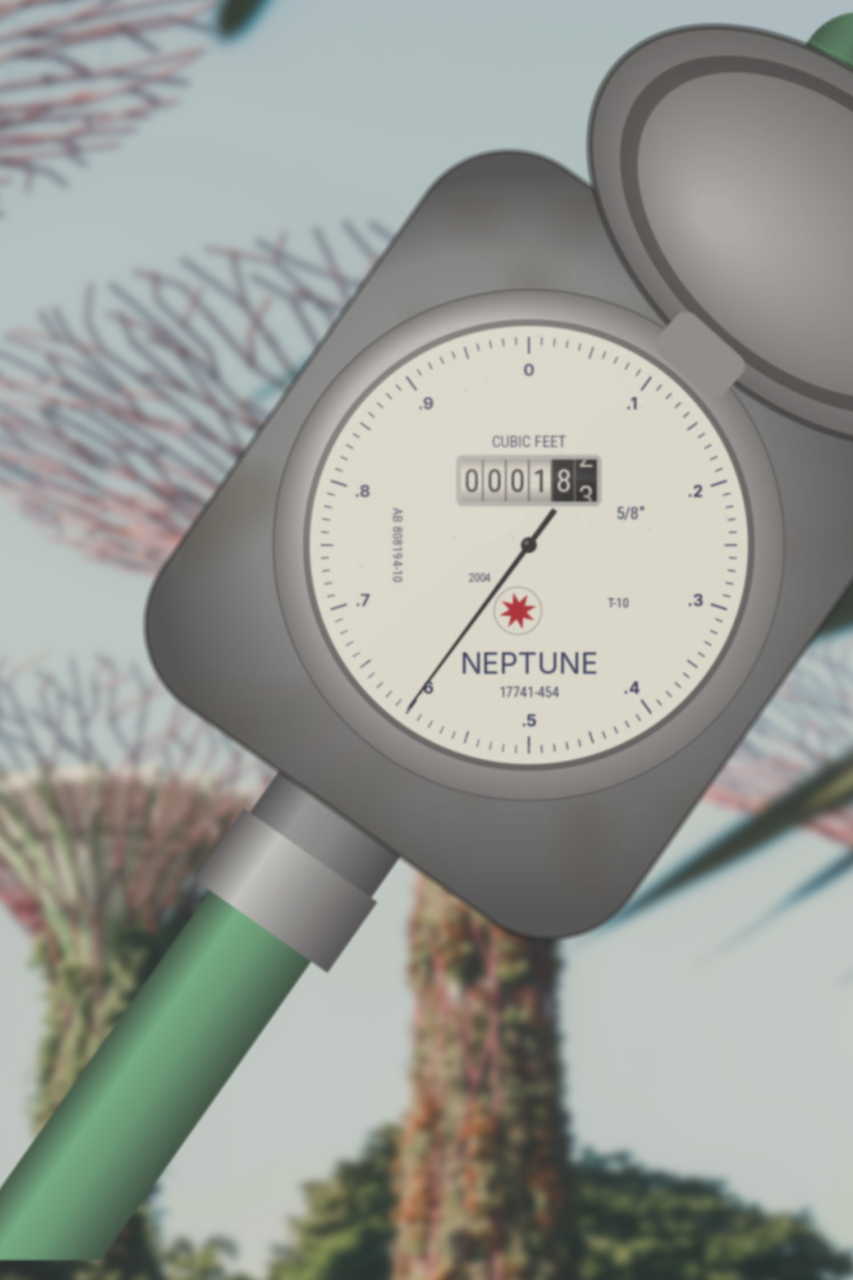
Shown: 182.60 ft³
